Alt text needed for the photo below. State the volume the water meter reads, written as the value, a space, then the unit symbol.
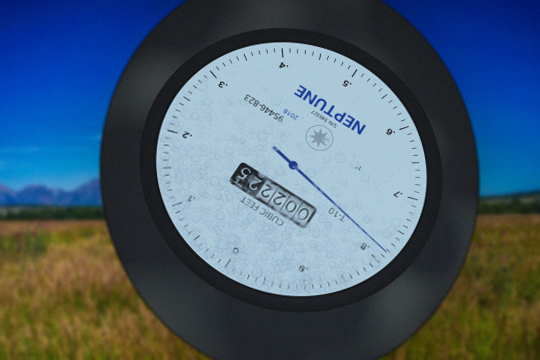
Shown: 2224.78 ft³
